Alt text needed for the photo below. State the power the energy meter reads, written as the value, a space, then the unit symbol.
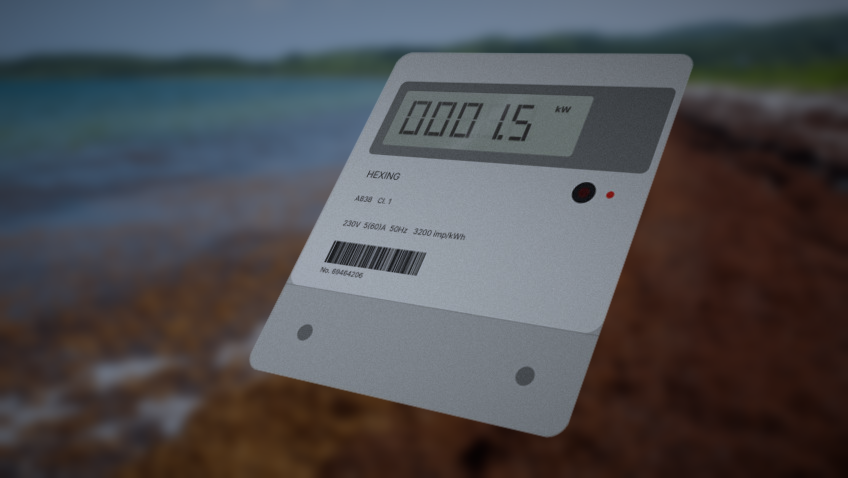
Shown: 1.5 kW
